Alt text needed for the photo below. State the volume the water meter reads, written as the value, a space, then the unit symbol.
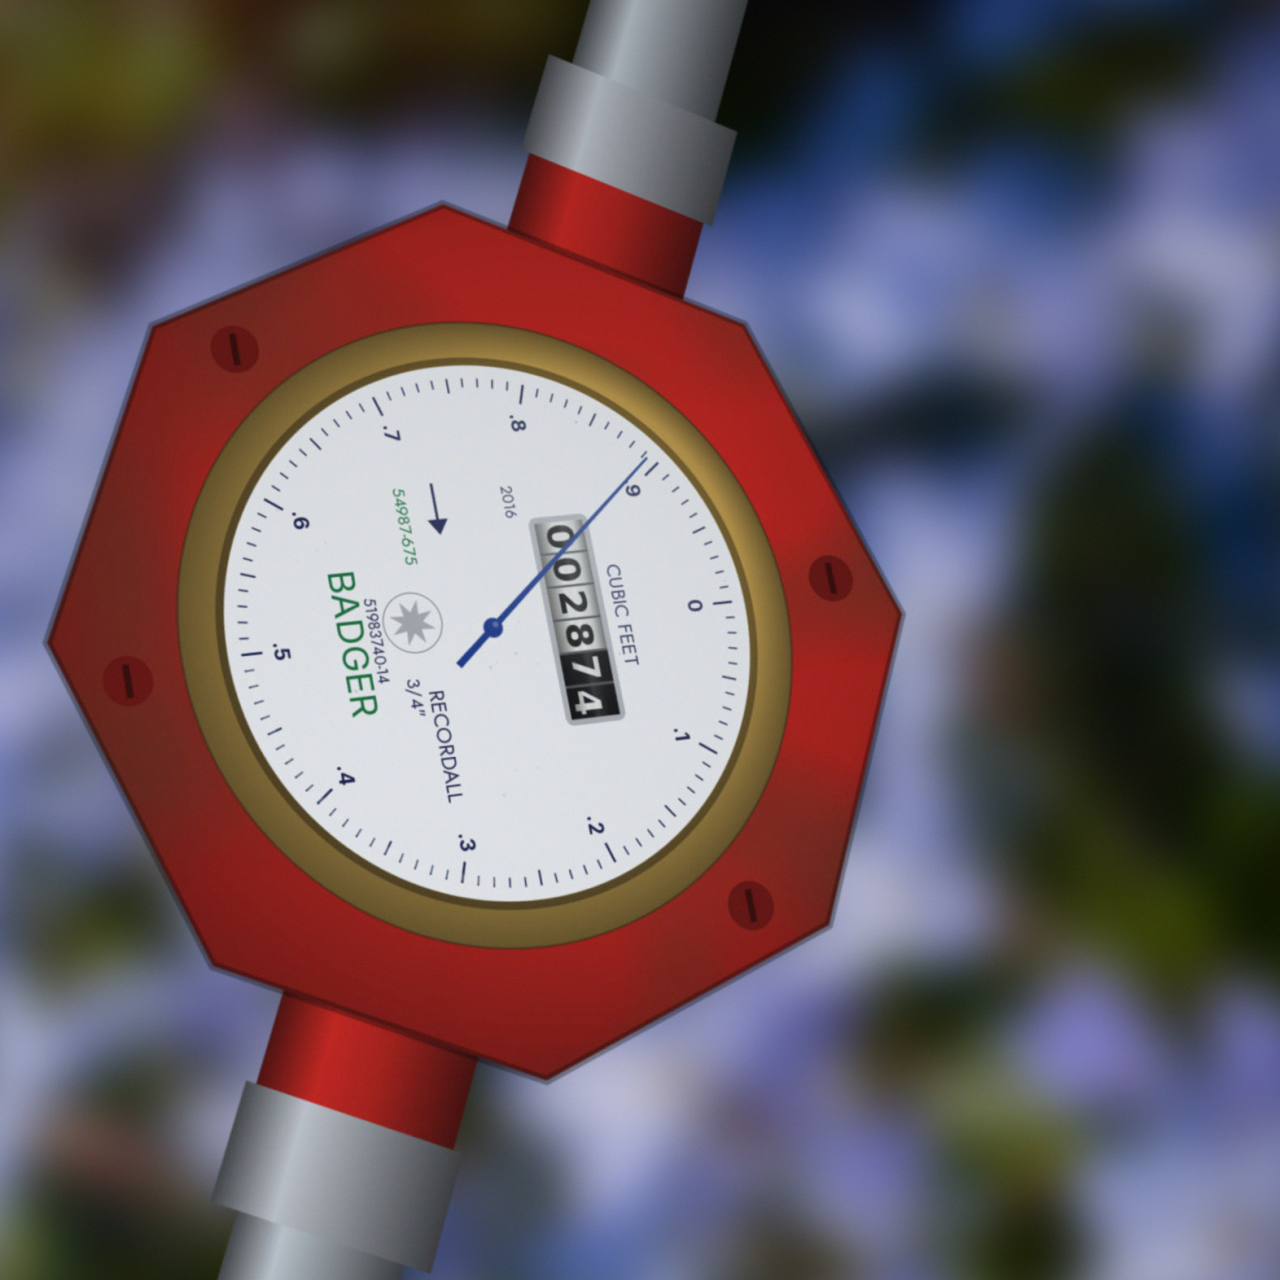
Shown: 2873.89 ft³
